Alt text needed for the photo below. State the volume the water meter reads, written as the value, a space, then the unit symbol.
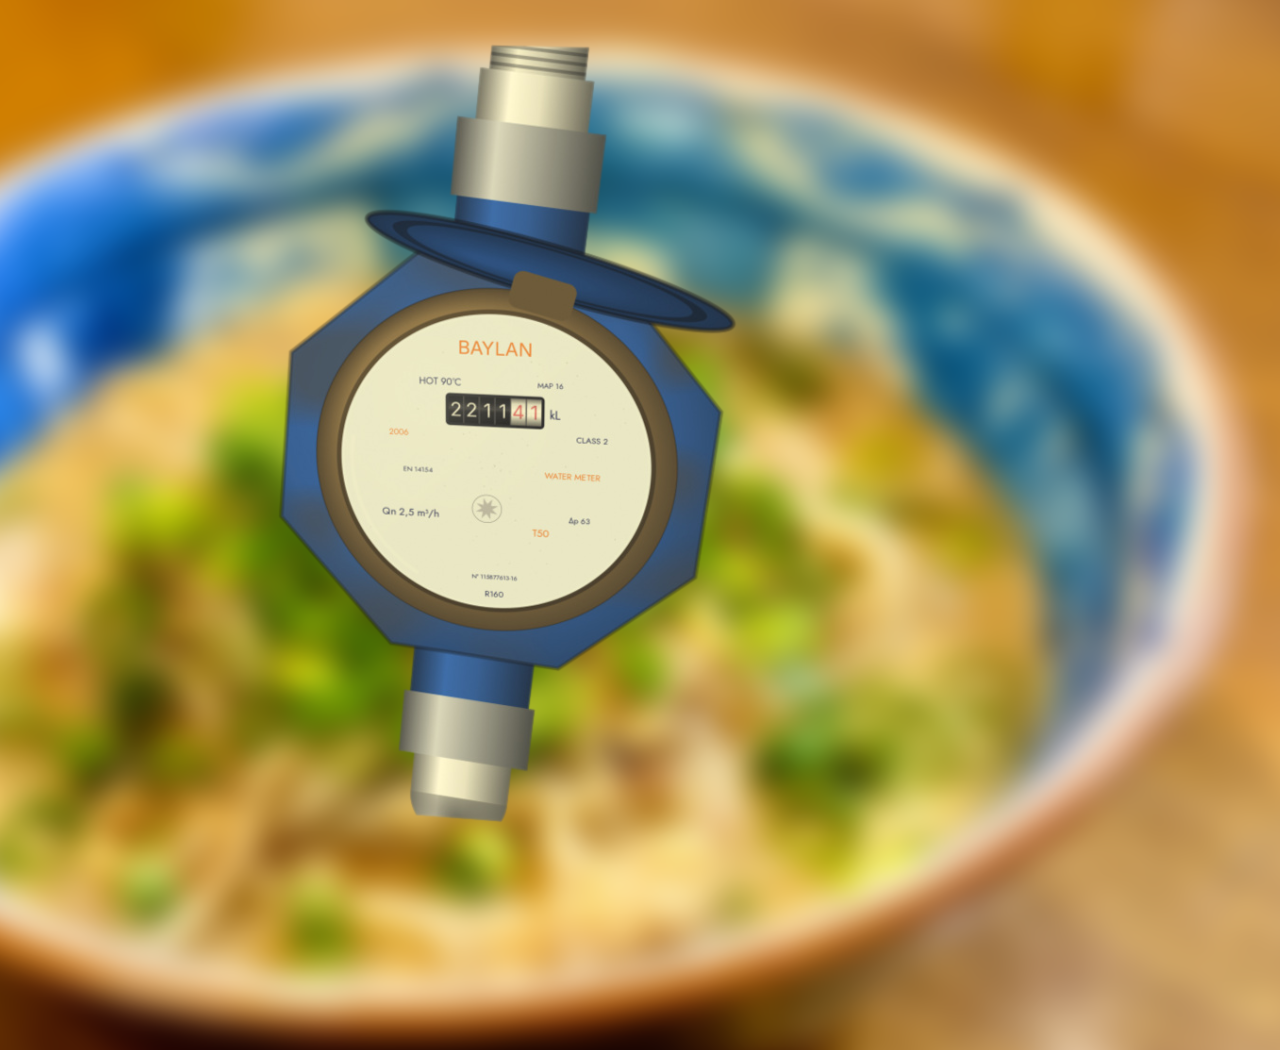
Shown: 2211.41 kL
